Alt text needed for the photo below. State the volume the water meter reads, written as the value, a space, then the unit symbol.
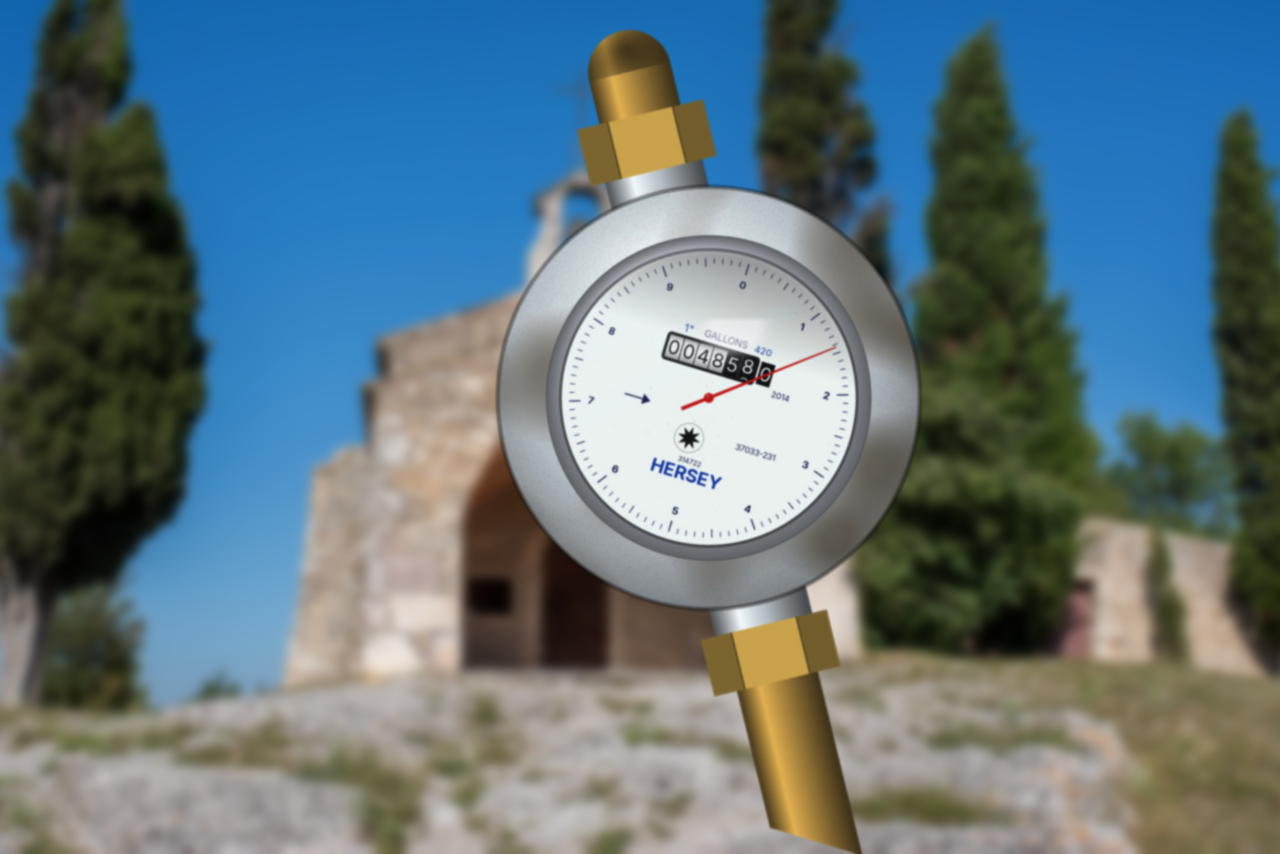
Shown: 48581.4 gal
